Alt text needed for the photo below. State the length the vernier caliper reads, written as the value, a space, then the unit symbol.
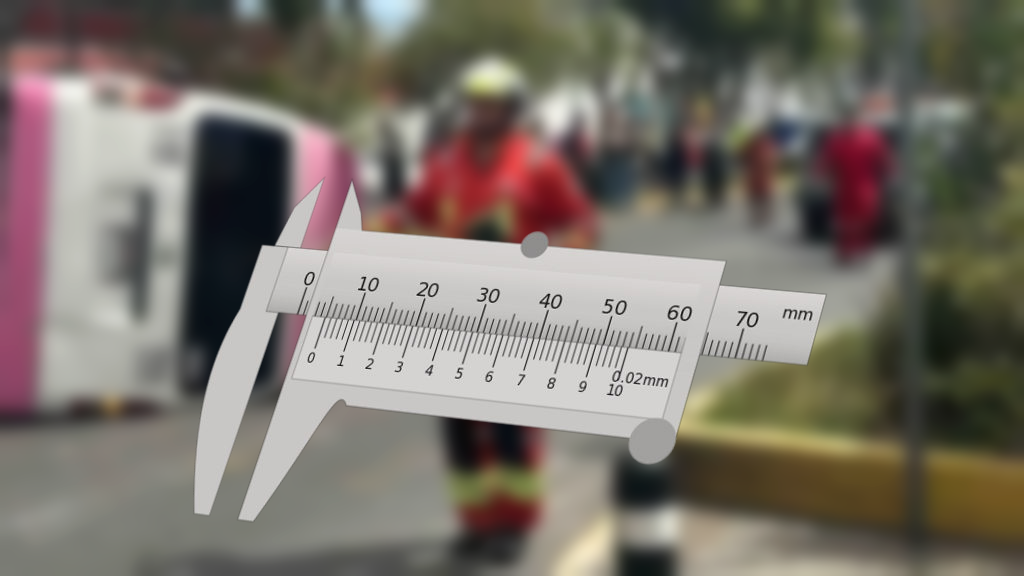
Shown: 4.8 mm
